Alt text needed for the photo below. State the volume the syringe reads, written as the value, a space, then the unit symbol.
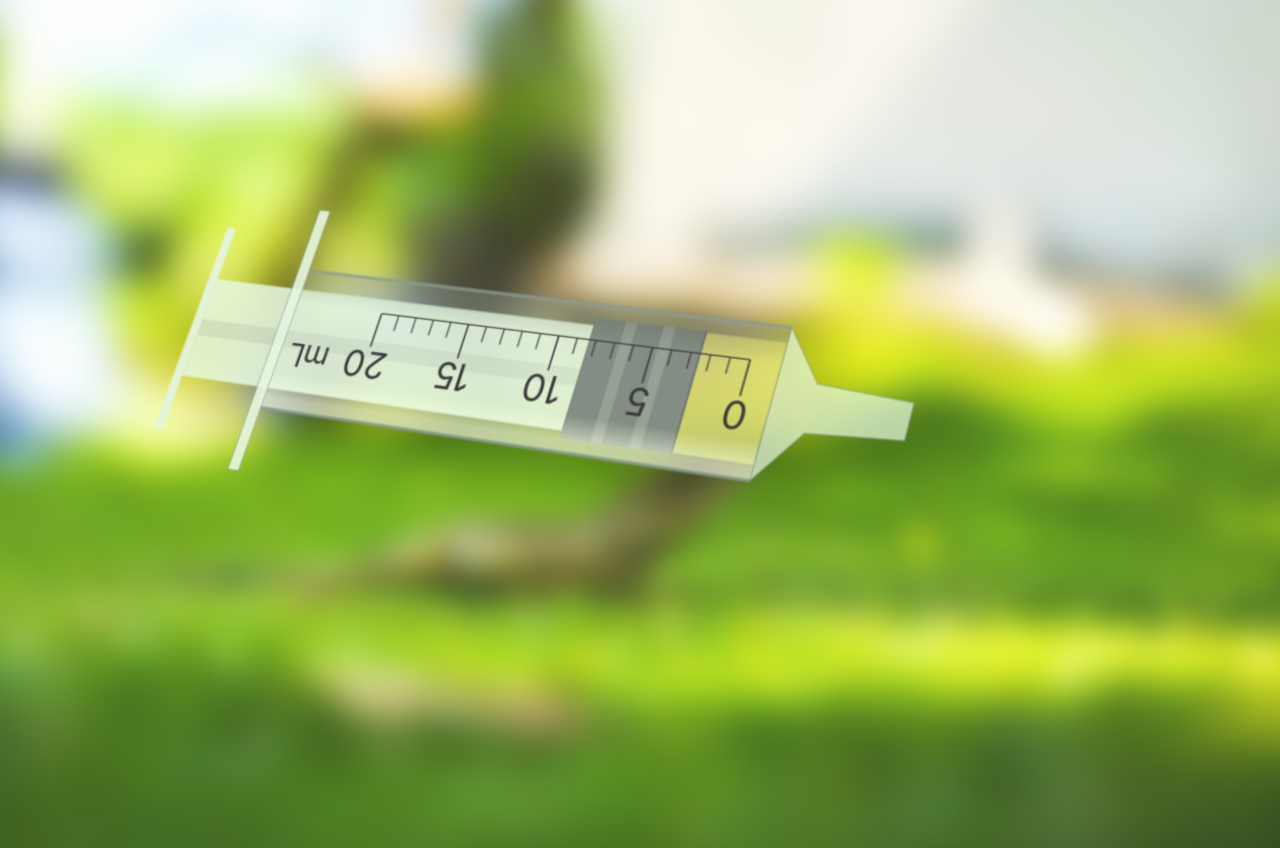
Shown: 2.5 mL
